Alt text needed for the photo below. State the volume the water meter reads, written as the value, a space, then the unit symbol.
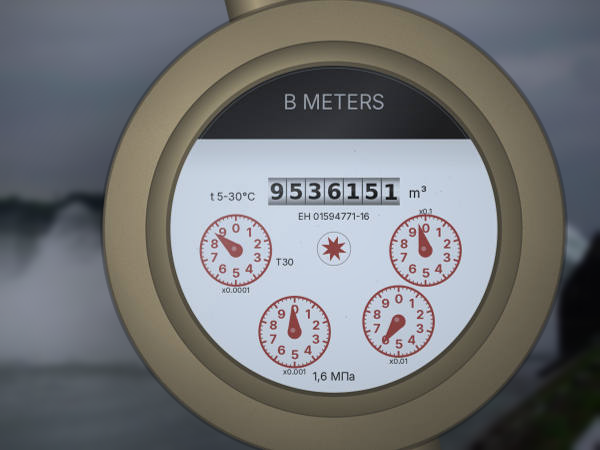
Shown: 9536150.9598 m³
